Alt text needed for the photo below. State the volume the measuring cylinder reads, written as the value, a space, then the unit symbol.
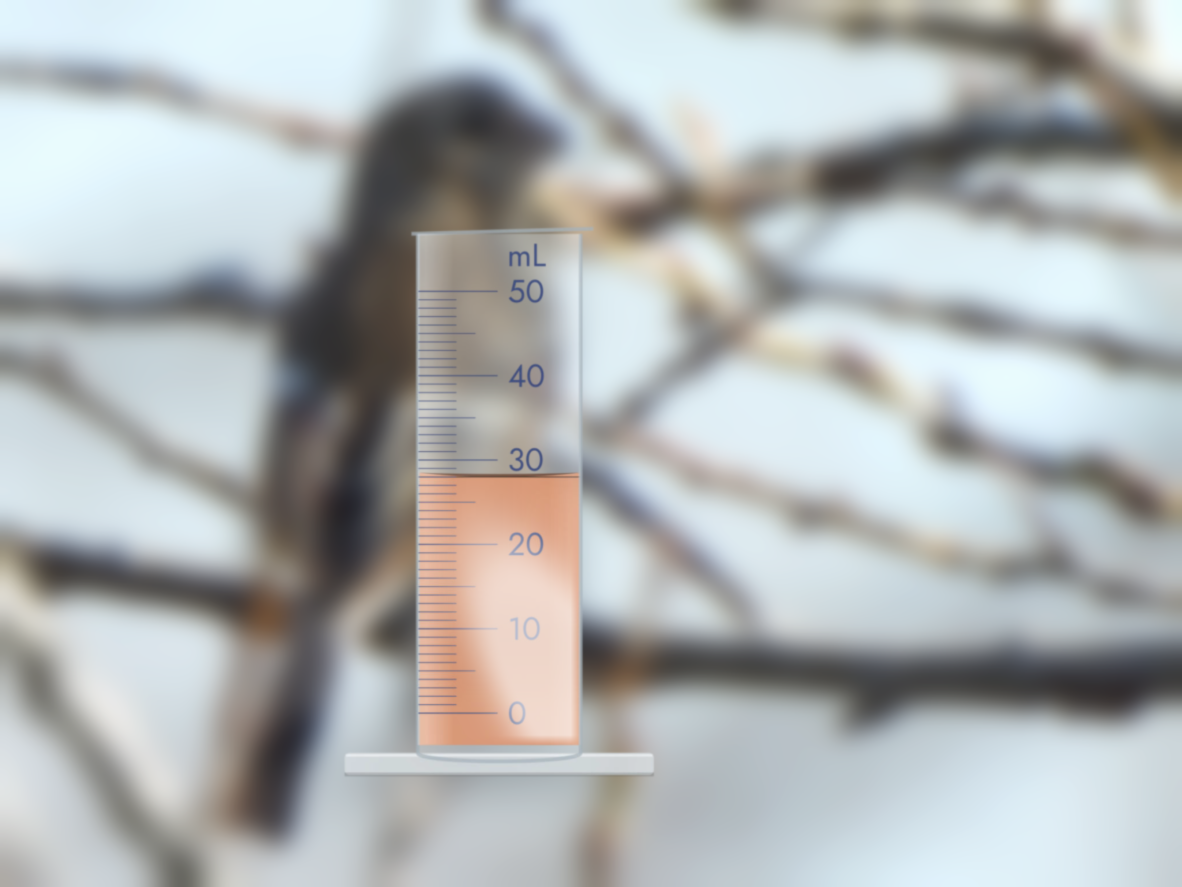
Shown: 28 mL
